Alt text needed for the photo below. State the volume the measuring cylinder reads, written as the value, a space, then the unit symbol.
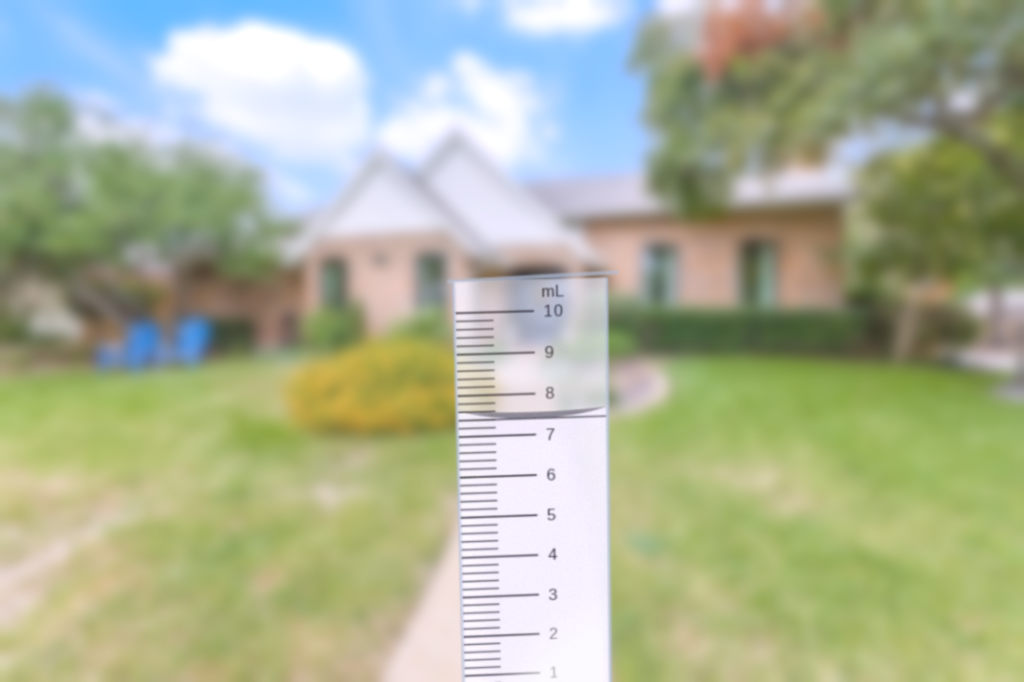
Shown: 7.4 mL
